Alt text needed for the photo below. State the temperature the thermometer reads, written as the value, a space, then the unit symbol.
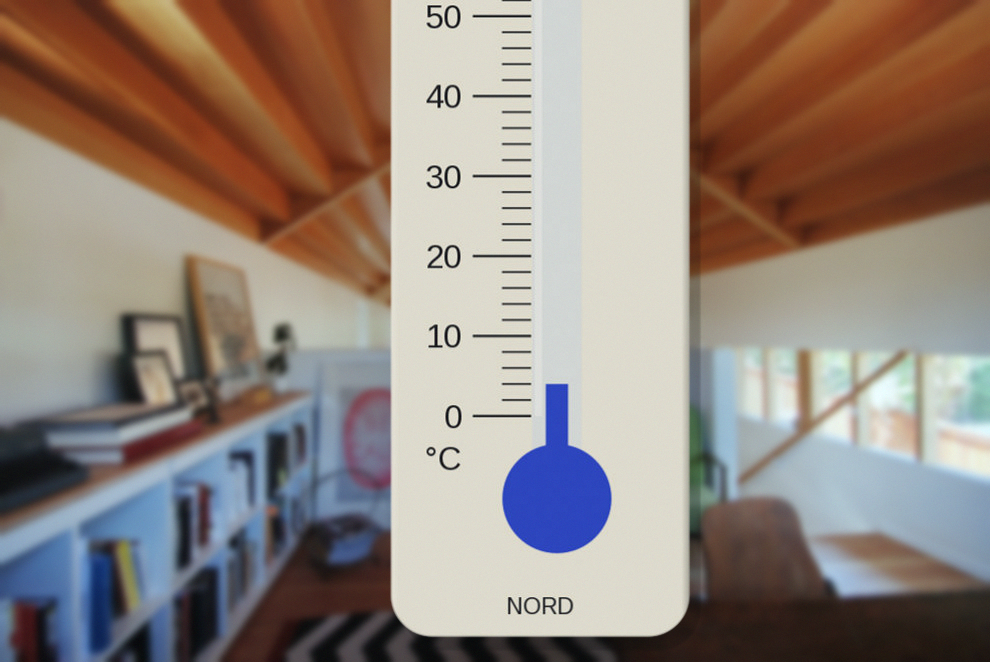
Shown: 4 °C
